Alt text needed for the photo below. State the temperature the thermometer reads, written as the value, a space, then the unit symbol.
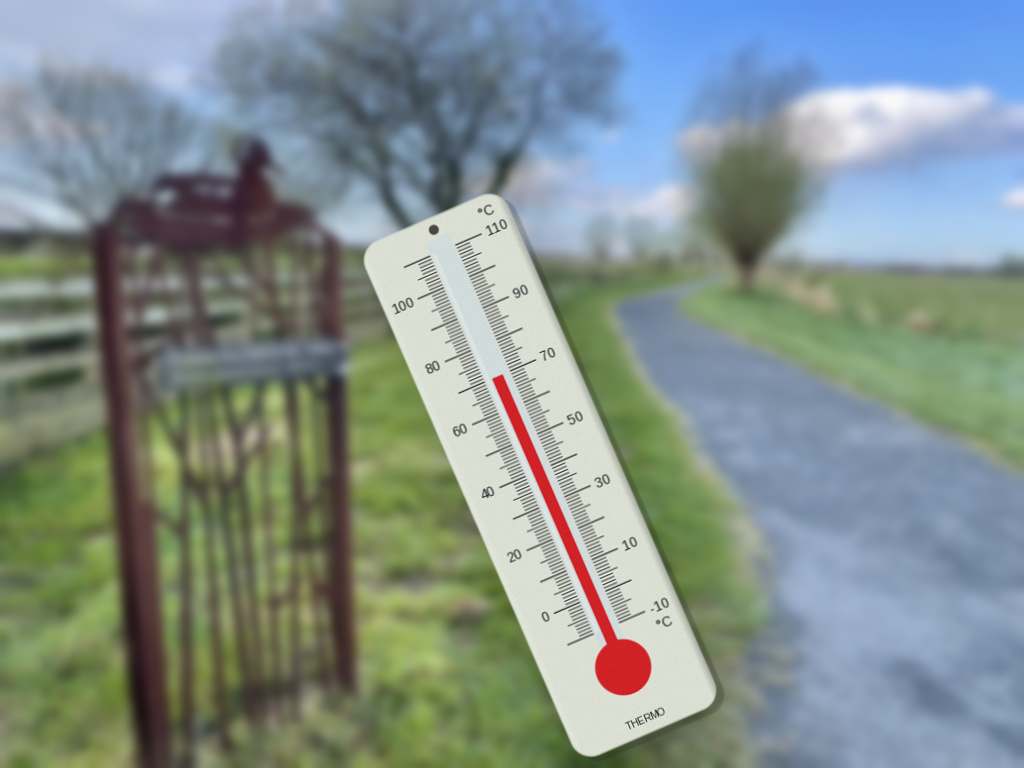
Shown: 70 °C
